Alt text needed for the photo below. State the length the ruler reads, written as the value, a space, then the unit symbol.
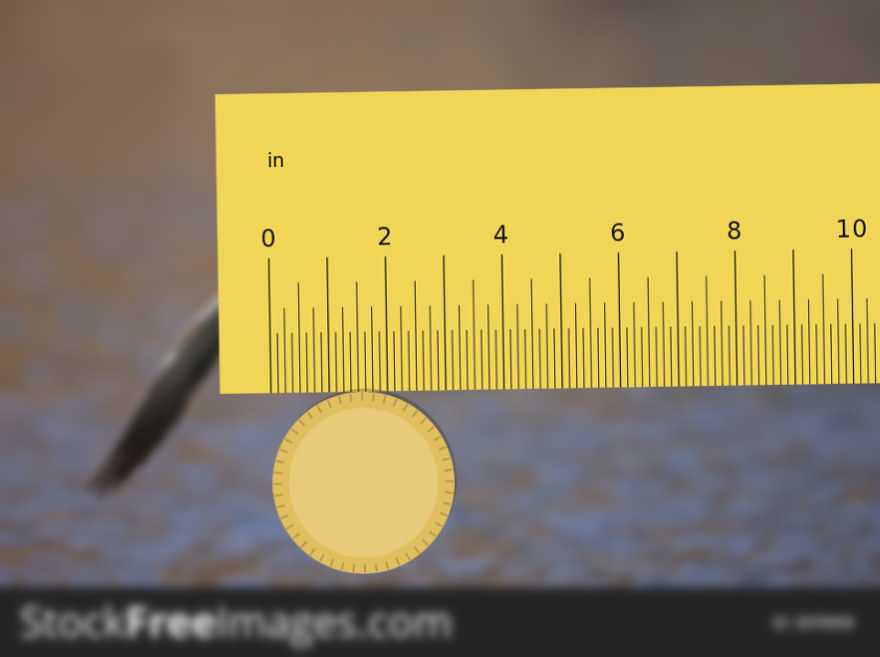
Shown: 3.125 in
